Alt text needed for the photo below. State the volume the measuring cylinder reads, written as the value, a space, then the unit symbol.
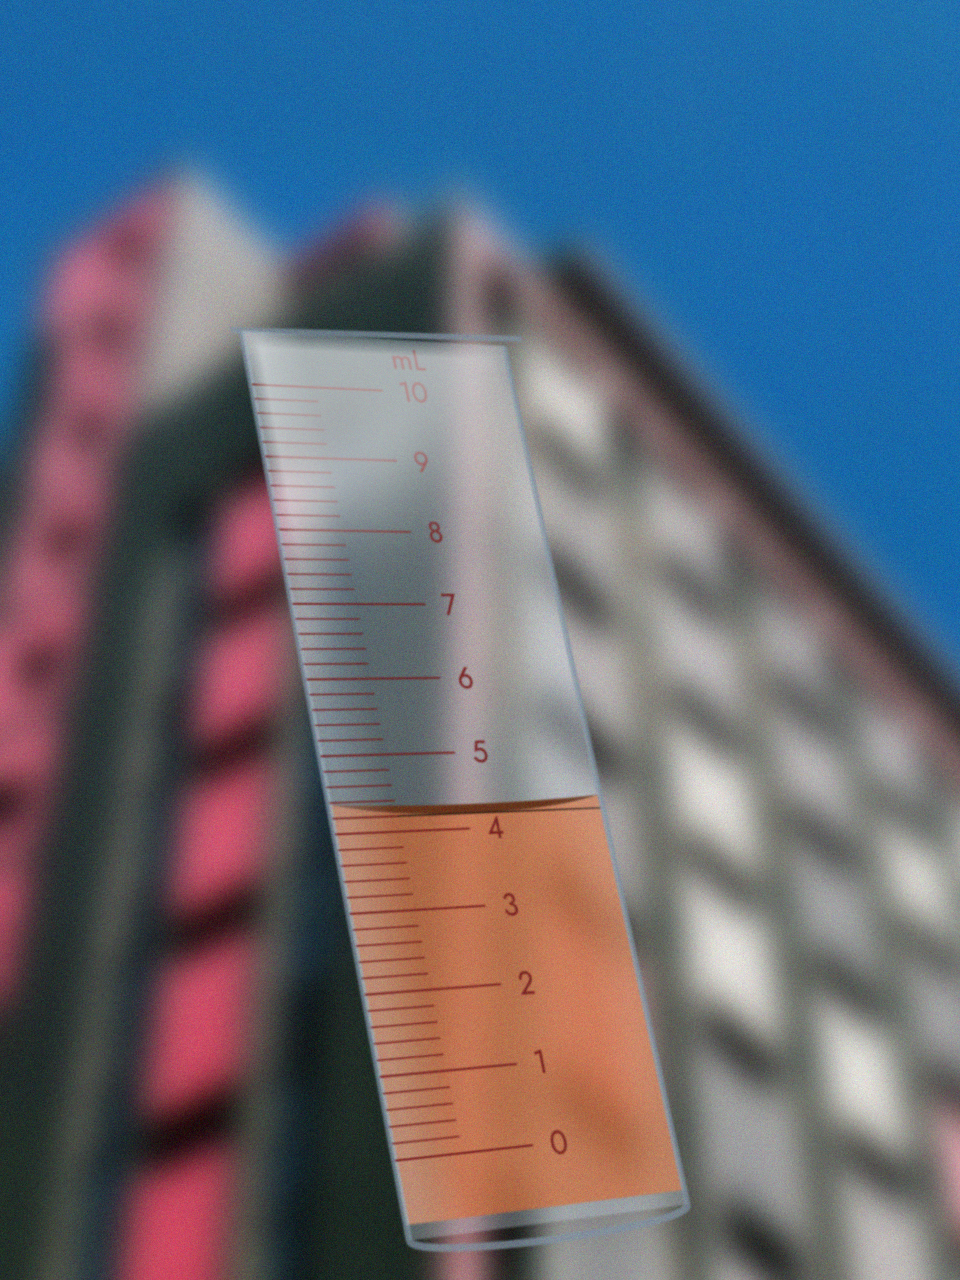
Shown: 4.2 mL
